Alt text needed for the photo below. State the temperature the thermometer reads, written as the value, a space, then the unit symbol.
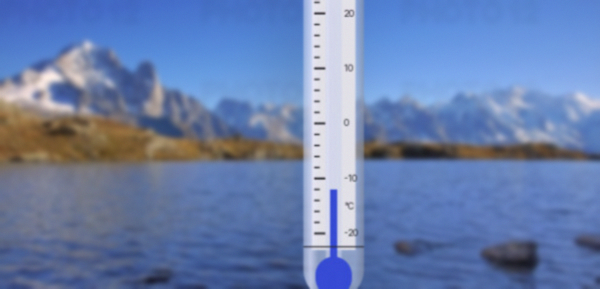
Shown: -12 °C
